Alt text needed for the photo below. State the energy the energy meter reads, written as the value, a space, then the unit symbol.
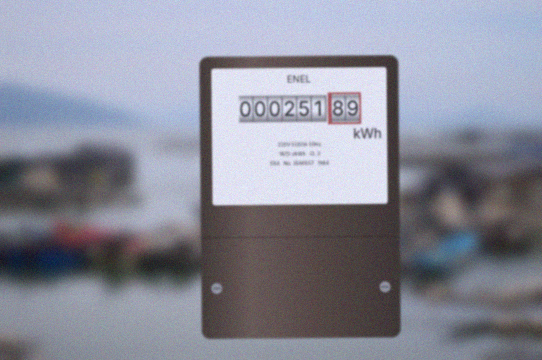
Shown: 251.89 kWh
